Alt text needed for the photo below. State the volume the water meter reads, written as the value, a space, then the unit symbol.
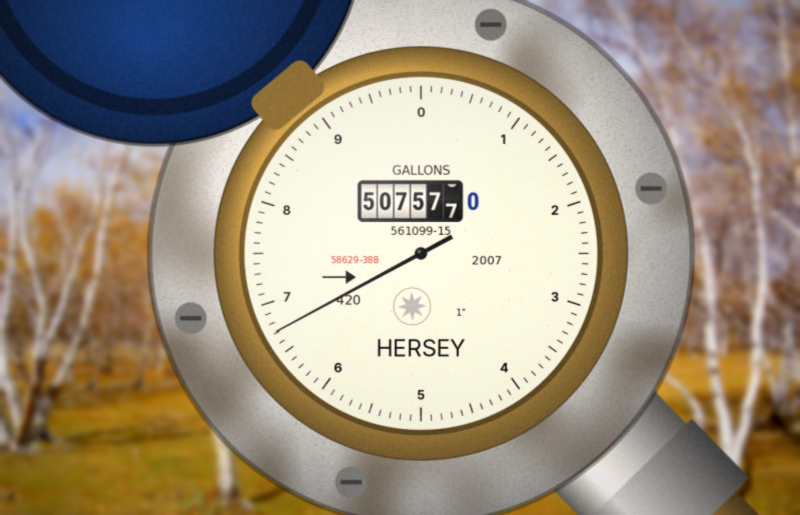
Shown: 5075766.7 gal
